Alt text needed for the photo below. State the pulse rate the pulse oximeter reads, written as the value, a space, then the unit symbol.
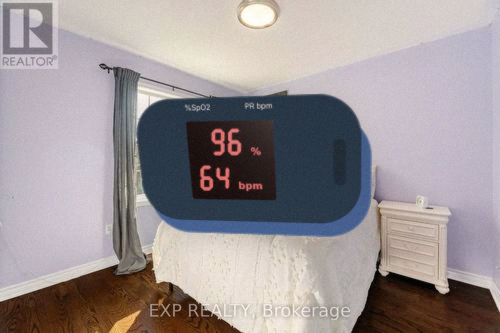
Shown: 64 bpm
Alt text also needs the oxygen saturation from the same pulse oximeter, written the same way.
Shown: 96 %
